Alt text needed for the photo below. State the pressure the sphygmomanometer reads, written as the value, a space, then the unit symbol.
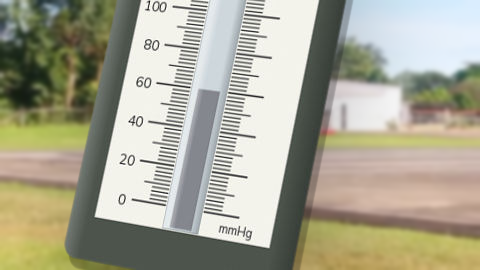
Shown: 60 mmHg
